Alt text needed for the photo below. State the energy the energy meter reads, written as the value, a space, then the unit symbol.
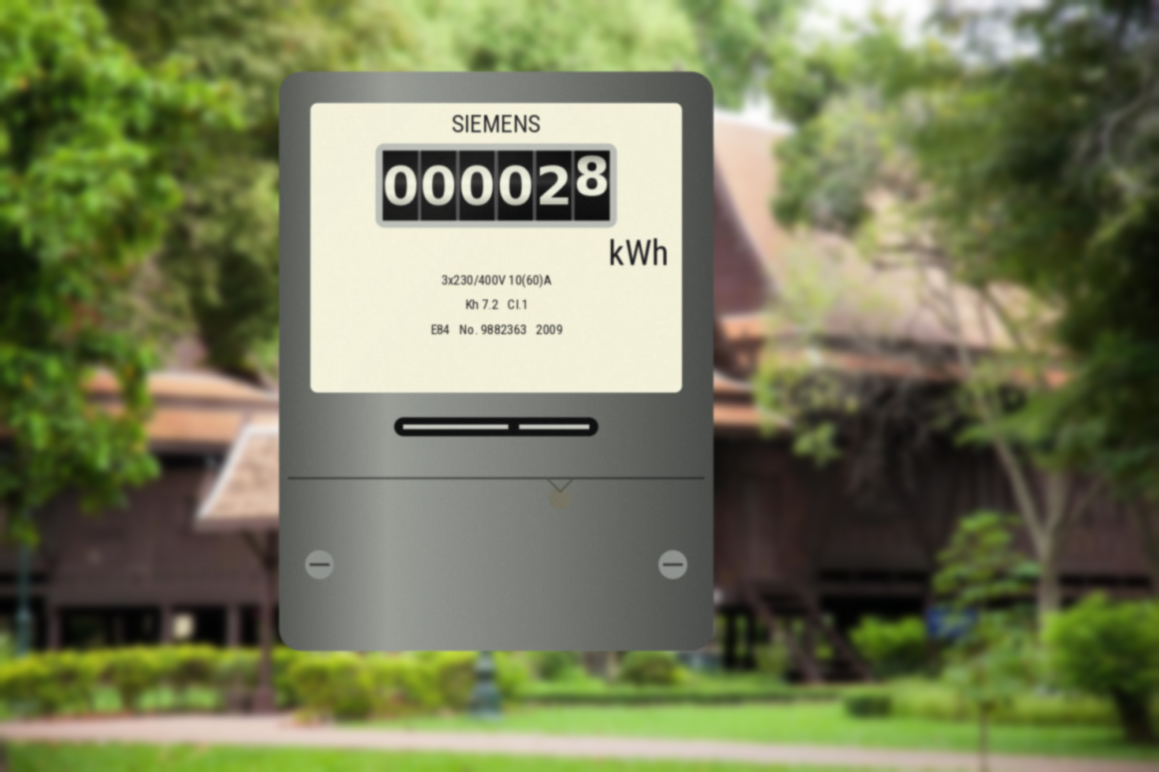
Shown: 28 kWh
